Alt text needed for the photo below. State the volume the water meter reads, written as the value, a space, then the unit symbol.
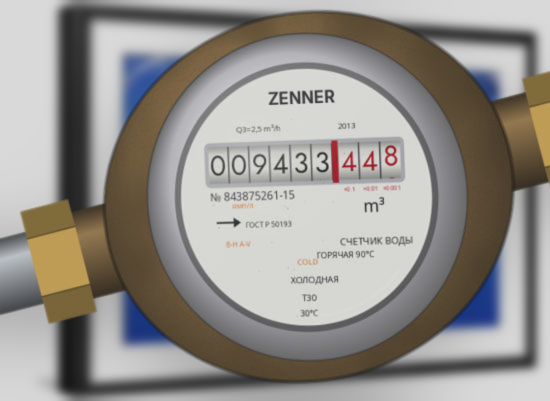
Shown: 9433.448 m³
